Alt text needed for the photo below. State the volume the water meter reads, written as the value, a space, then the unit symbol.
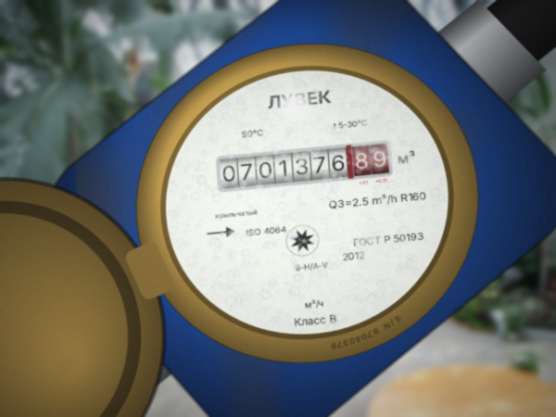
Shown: 701376.89 m³
